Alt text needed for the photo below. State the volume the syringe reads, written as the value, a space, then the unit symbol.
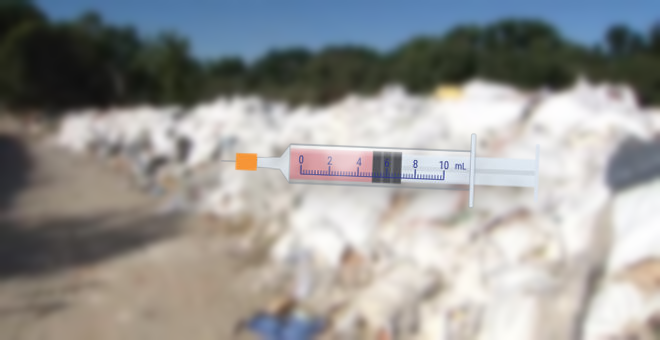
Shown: 5 mL
